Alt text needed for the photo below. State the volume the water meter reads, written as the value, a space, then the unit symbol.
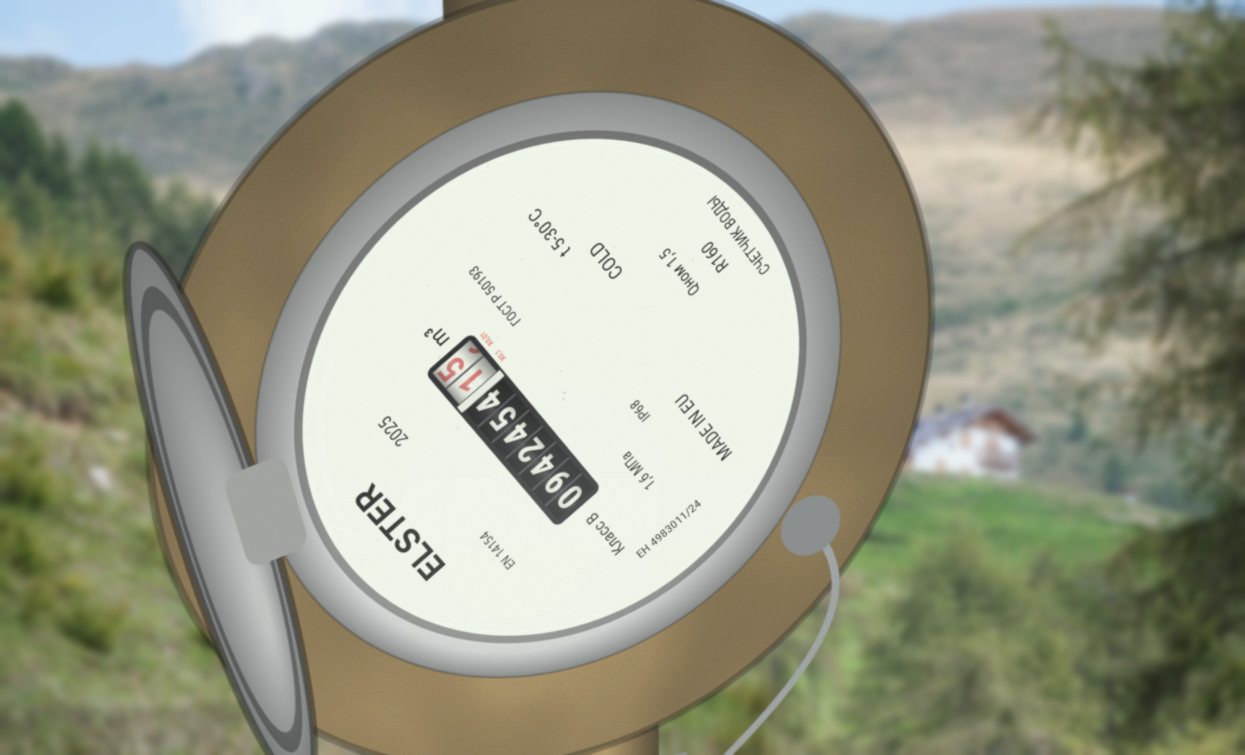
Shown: 942454.15 m³
